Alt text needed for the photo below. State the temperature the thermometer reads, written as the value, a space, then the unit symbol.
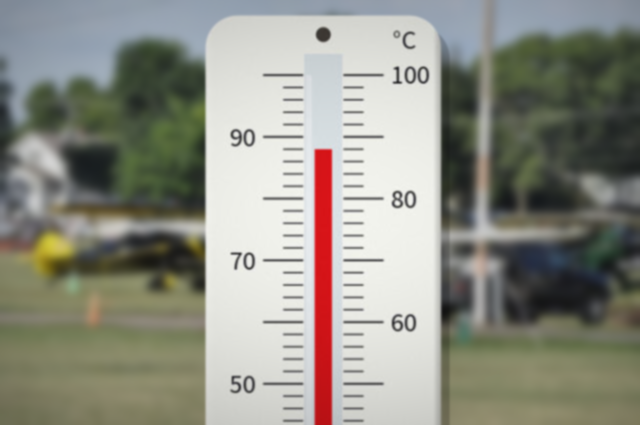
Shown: 88 °C
